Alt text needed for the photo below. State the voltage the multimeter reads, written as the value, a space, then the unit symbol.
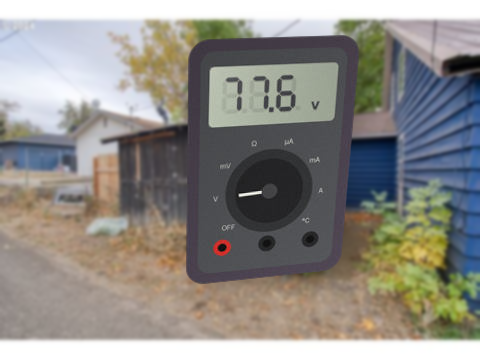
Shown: 77.6 V
